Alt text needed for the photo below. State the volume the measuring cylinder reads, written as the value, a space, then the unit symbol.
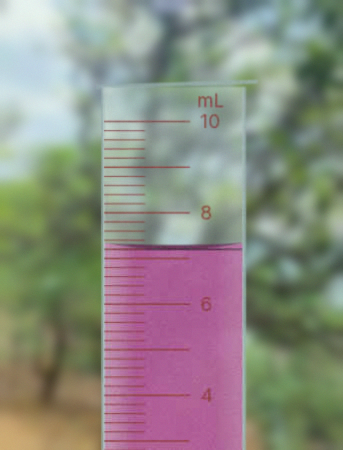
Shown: 7.2 mL
